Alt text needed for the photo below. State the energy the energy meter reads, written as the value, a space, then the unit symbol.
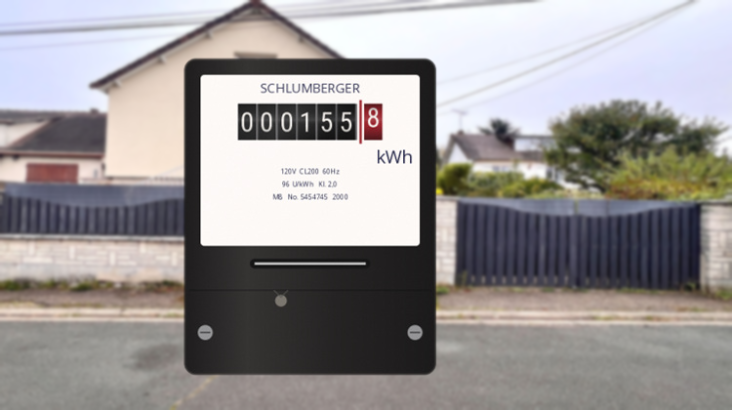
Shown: 155.8 kWh
